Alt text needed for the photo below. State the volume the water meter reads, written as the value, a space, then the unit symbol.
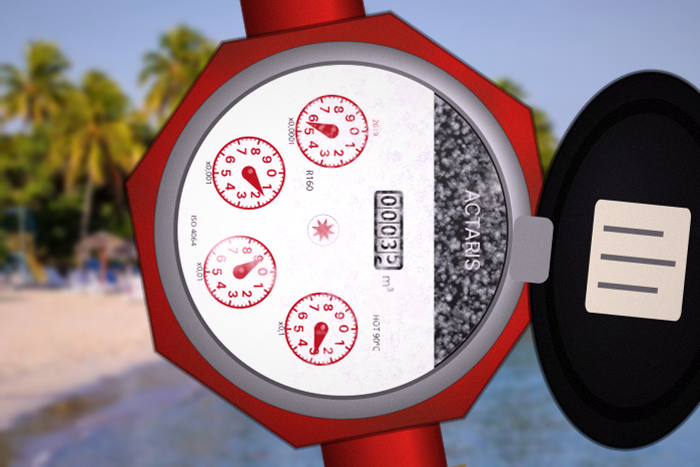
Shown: 35.2915 m³
